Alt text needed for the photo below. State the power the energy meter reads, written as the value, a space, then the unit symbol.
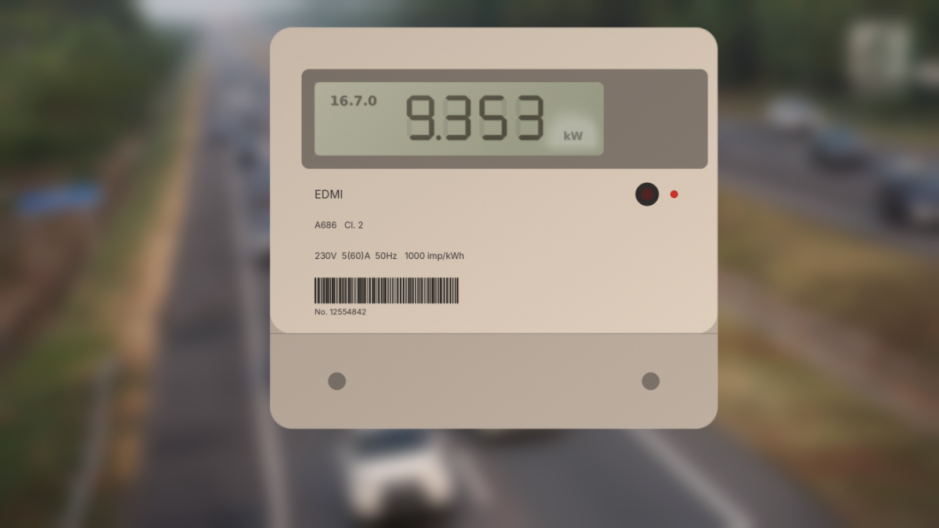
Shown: 9.353 kW
